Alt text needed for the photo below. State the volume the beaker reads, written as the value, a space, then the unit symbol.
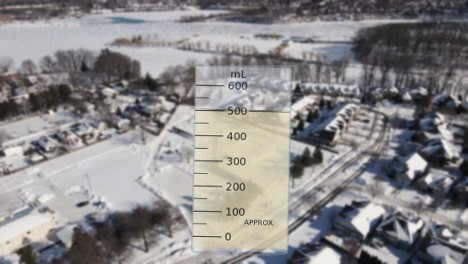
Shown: 500 mL
